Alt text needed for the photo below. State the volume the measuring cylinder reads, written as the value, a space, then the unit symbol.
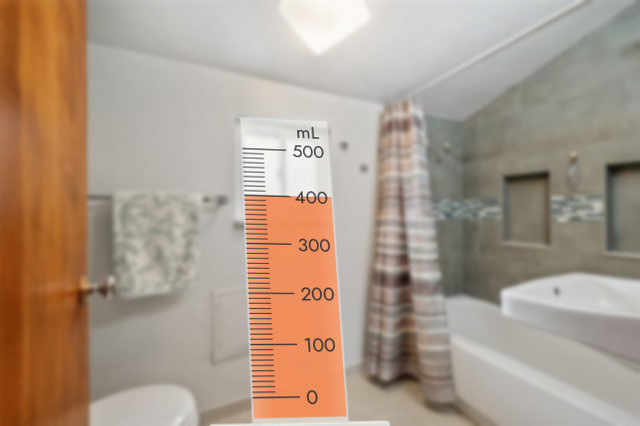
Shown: 400 mL
